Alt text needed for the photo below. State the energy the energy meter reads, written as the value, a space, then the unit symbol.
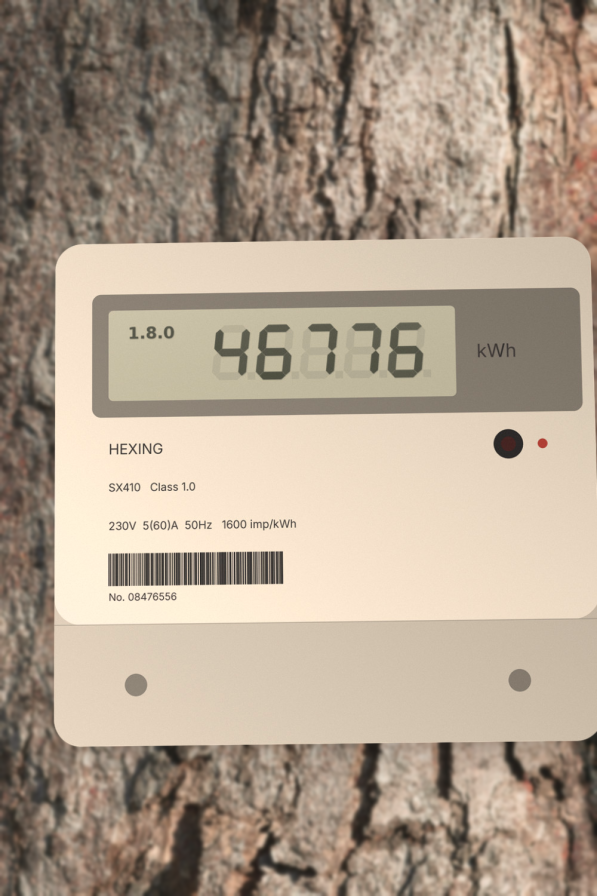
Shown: 46776 kWh
